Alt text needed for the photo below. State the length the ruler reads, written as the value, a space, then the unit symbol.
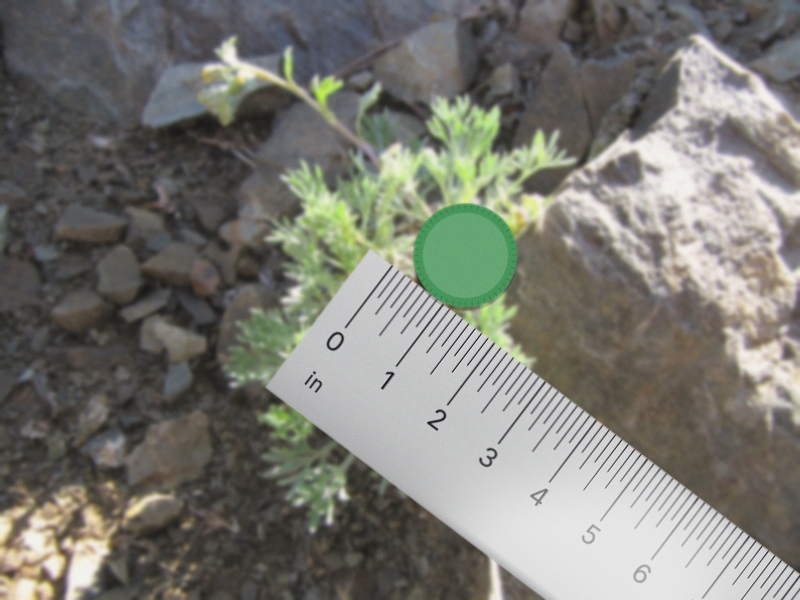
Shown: 1.625 in
